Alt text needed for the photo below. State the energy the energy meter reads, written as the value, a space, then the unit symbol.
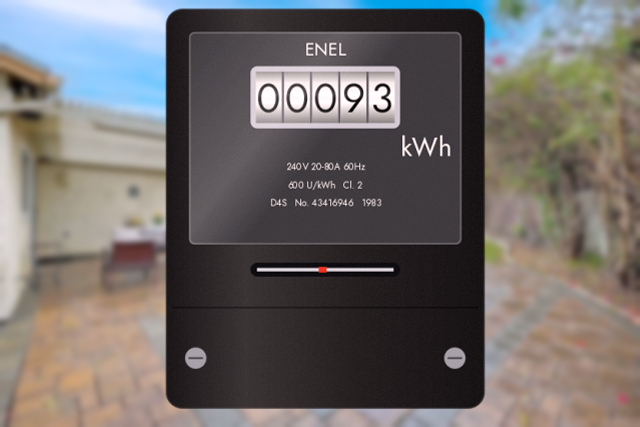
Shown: 93 kWh
